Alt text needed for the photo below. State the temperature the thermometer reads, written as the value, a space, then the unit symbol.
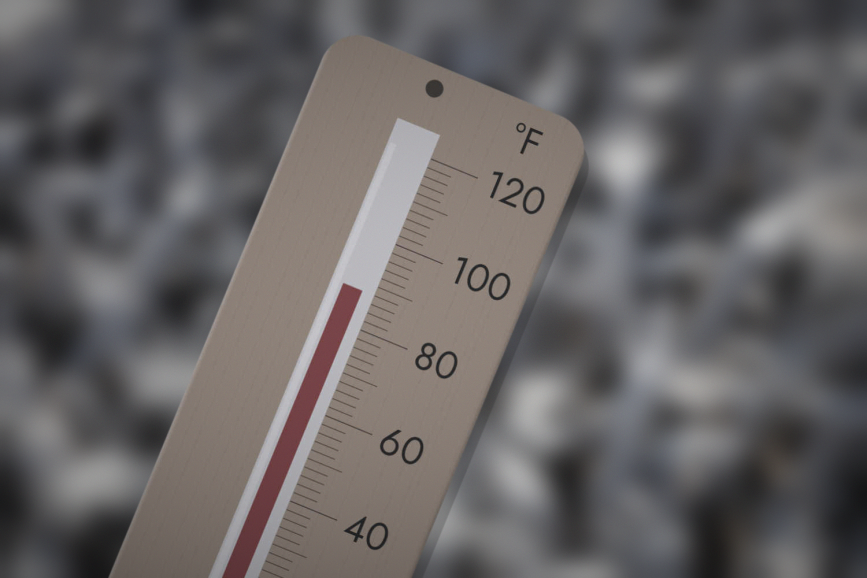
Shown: 88 °F
